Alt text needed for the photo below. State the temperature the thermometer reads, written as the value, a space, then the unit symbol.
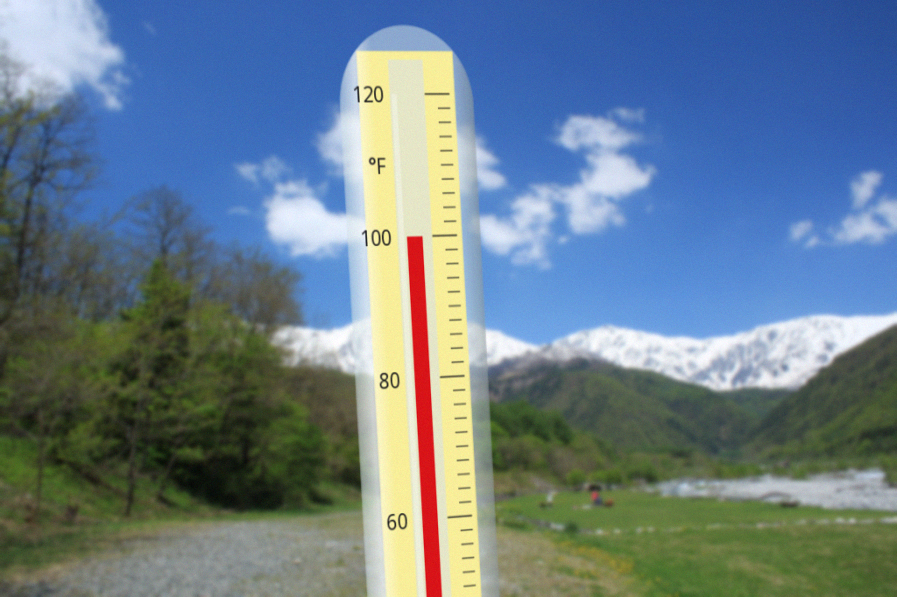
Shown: 100 °F
